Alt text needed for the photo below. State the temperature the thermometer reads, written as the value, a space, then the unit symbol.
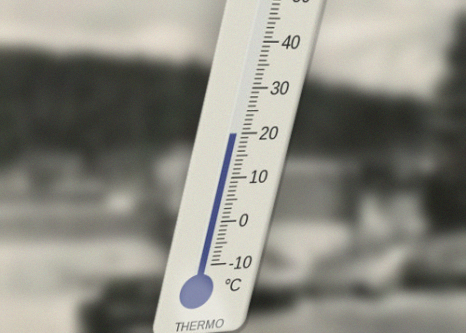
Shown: 20 °C
